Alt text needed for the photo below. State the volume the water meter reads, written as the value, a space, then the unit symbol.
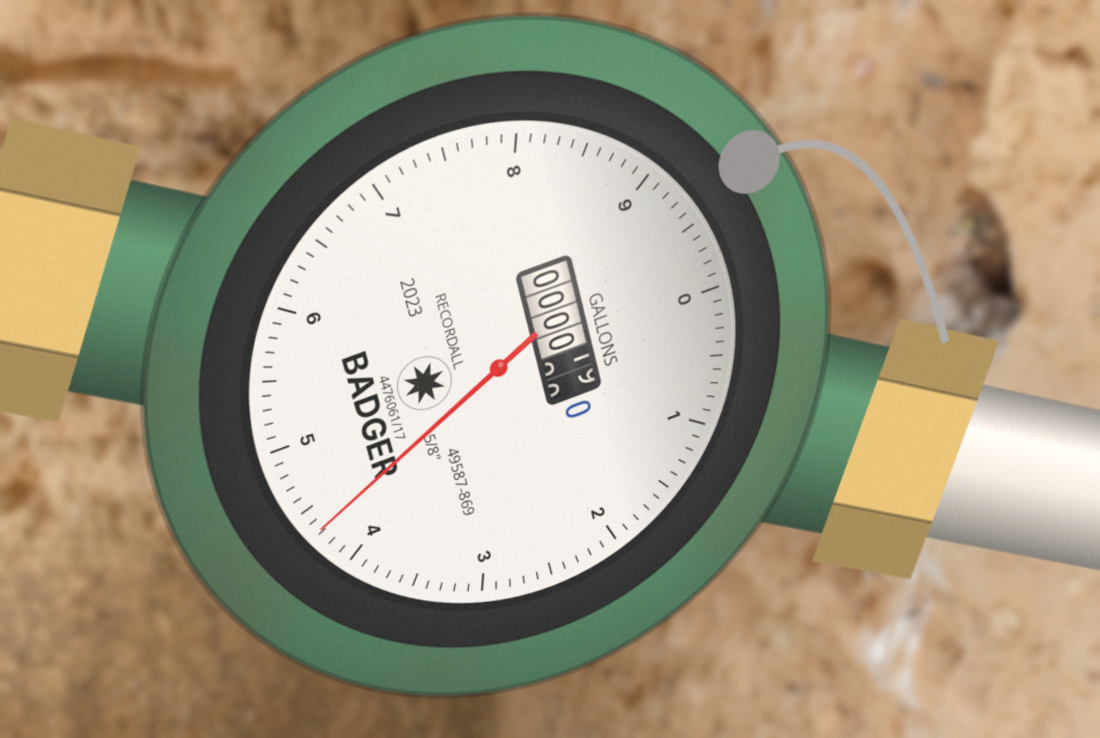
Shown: 194.3 gal
